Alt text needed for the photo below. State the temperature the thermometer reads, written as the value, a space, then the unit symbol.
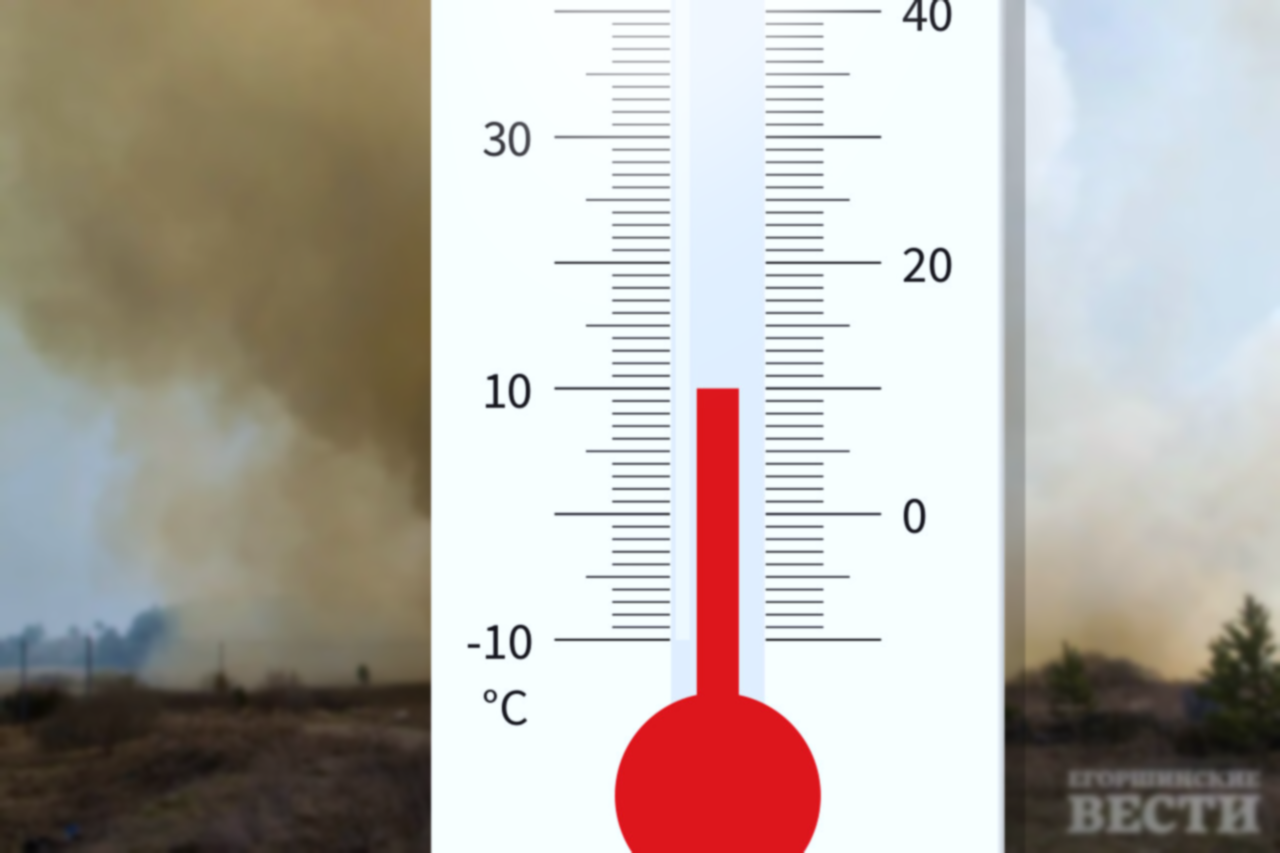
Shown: 10 °C
